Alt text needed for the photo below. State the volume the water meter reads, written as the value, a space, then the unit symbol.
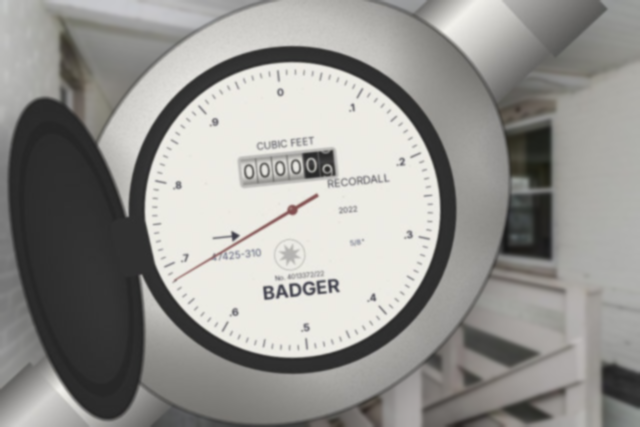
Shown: 8.68 ft³
